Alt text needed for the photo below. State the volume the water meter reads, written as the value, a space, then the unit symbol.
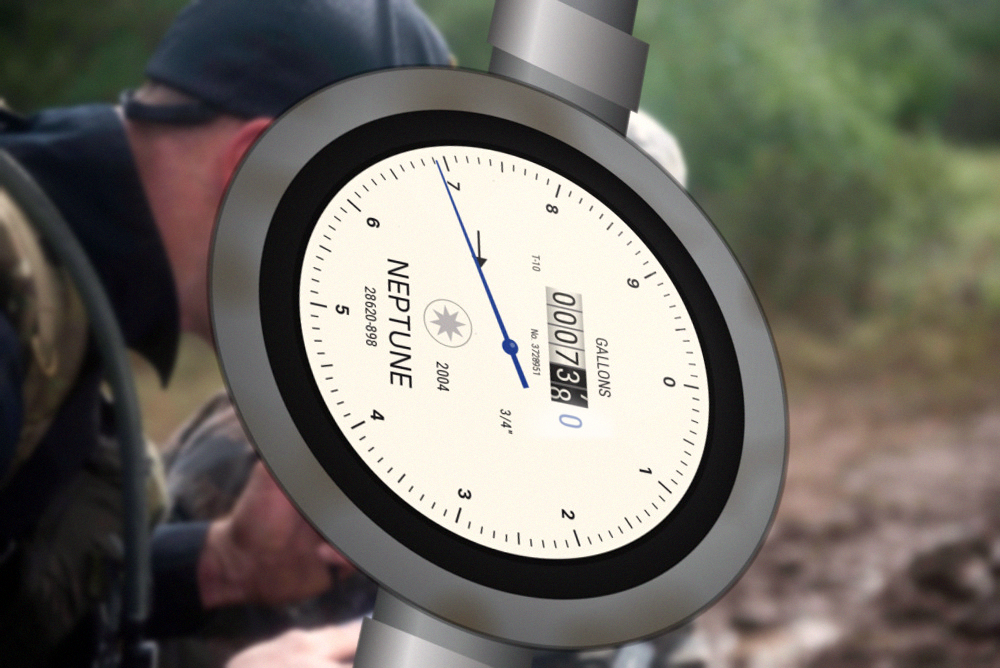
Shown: 7376.9 gal
